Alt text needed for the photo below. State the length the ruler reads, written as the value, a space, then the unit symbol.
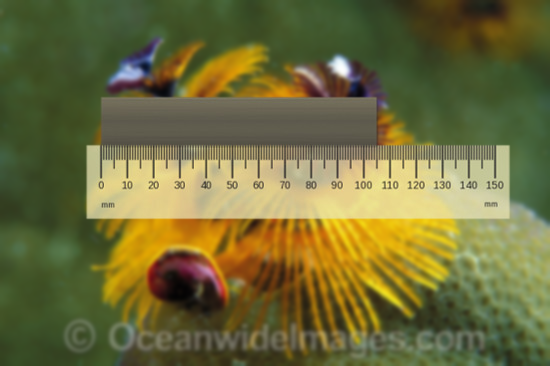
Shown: 105 mm
